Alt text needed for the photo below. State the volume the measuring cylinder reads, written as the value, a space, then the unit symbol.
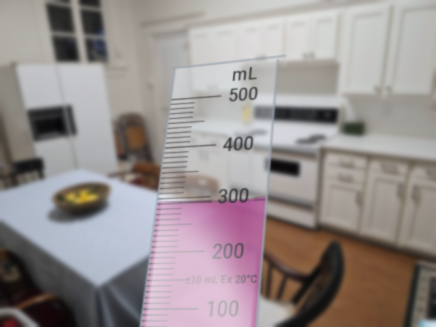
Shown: 290 mL
